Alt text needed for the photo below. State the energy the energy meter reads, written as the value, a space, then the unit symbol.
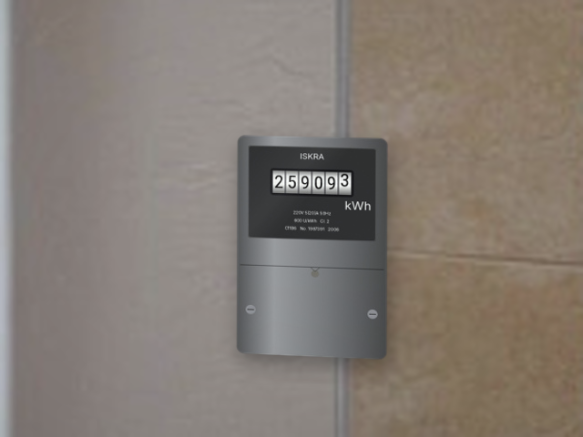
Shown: 259093 kWh
